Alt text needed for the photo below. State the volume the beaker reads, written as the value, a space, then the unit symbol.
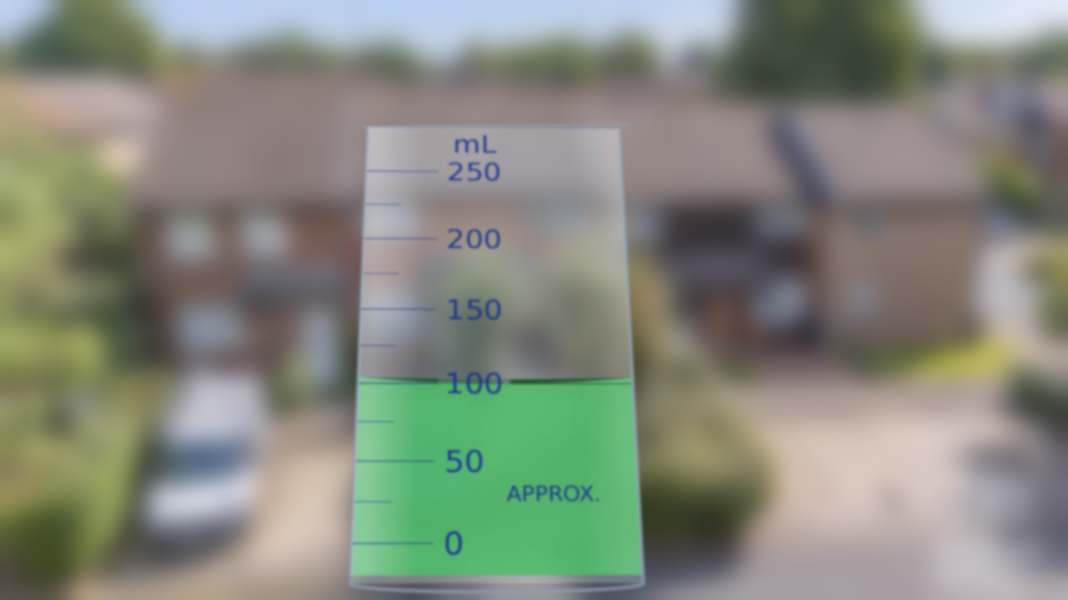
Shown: 100 mL
